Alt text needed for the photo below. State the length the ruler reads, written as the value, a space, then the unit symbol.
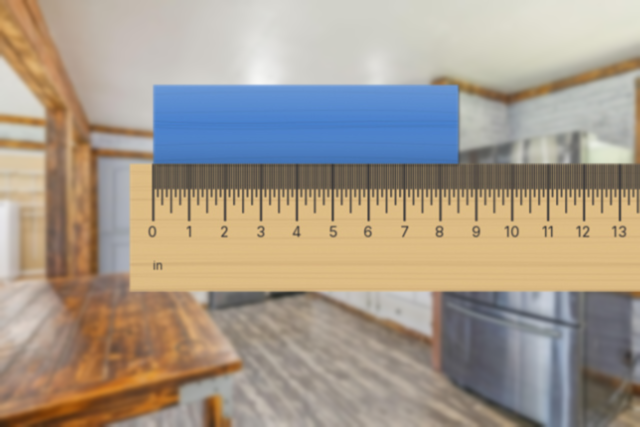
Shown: 8.5 in
